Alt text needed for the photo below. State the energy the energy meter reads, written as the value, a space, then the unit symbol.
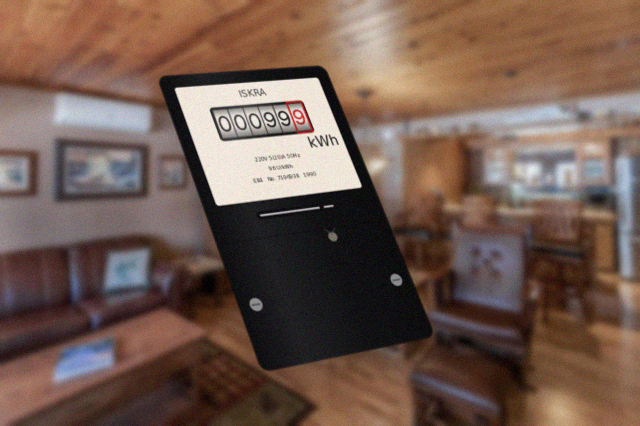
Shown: 99.9 kWh
